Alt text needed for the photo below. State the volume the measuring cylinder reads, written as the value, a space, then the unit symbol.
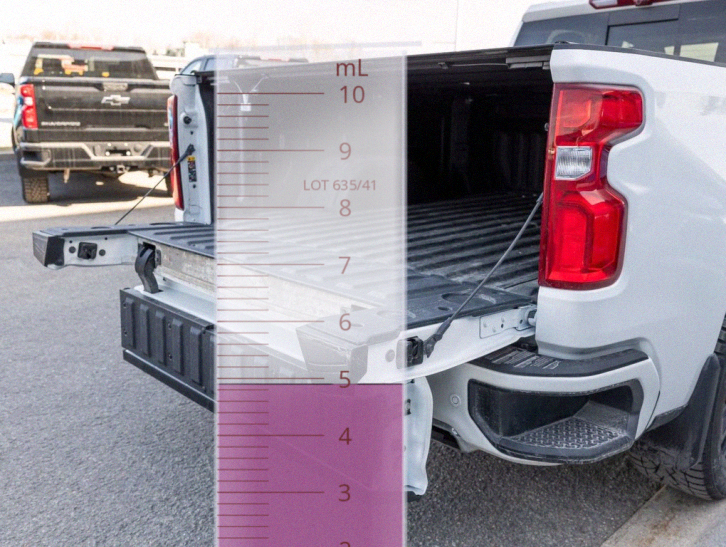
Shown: 4.9 mL
